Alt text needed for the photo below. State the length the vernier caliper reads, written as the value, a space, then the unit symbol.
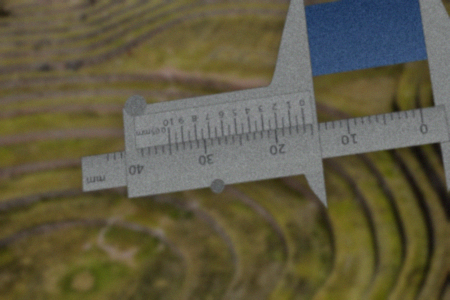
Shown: 16.0 mm
